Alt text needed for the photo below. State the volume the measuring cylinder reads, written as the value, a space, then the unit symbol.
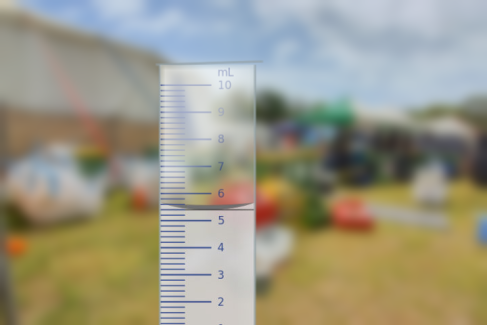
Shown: 5.4 mL
